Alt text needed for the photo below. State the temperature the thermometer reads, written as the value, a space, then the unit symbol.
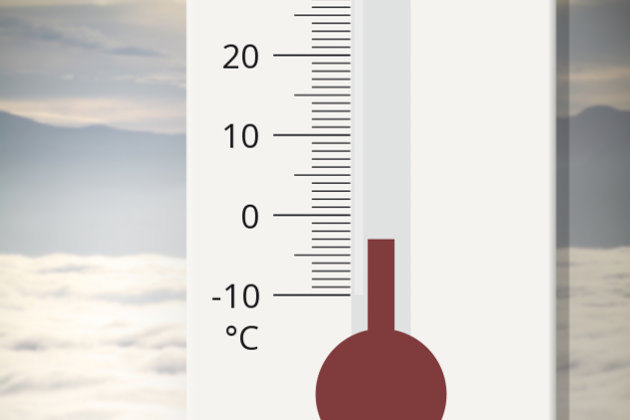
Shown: -3 °C
